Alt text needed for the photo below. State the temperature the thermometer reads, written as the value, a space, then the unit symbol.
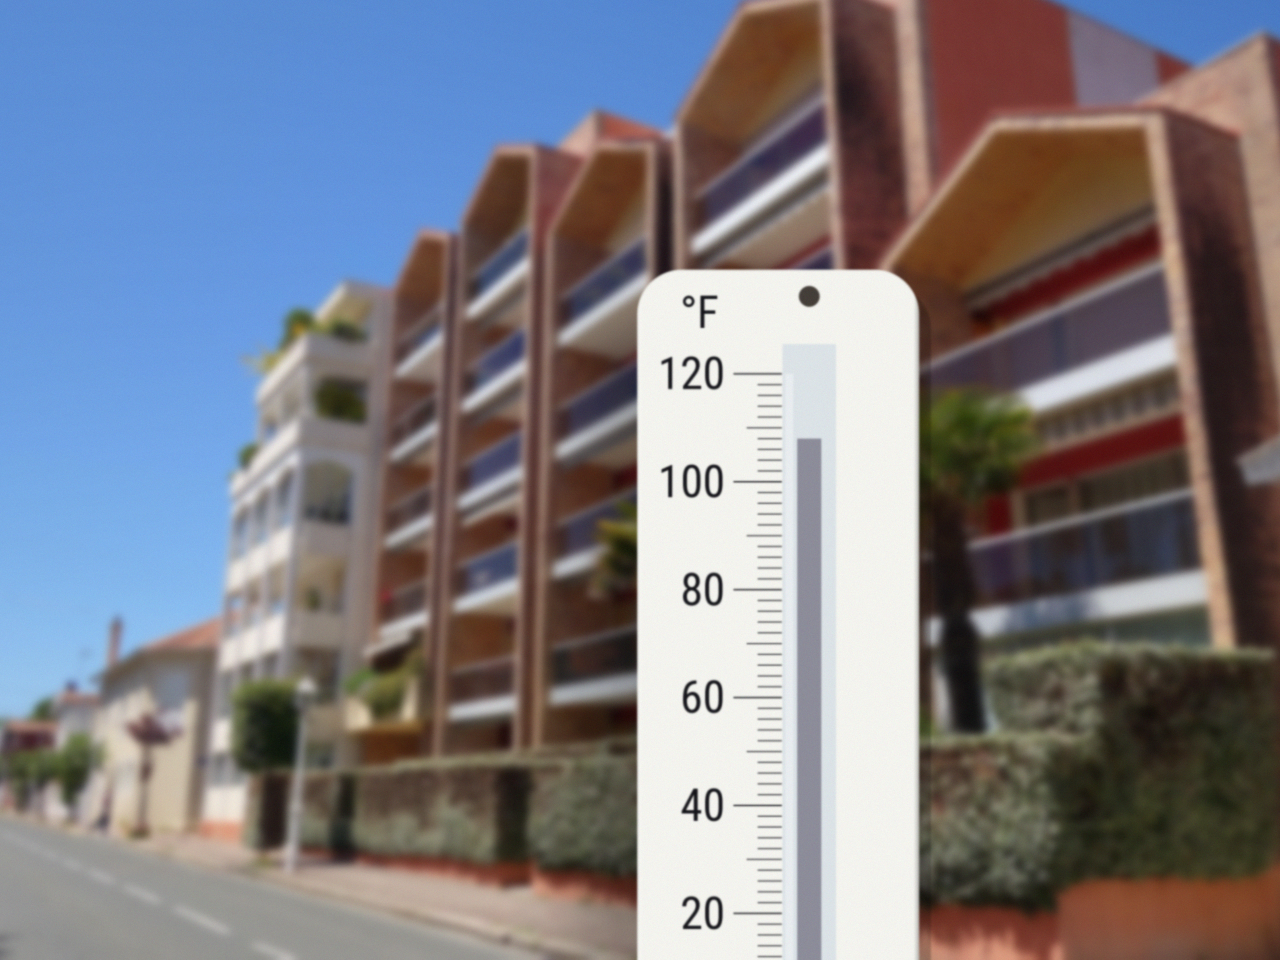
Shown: 108 °F
